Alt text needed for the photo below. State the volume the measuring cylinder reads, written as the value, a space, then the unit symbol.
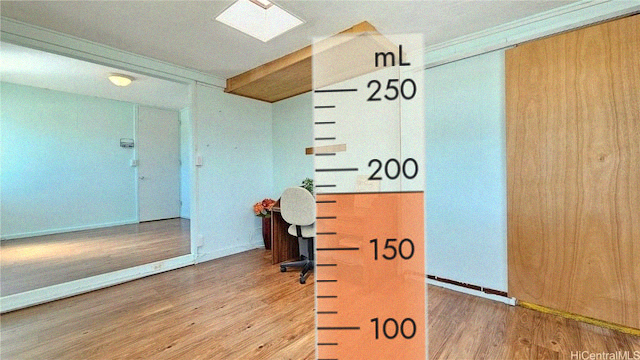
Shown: 185 mL
